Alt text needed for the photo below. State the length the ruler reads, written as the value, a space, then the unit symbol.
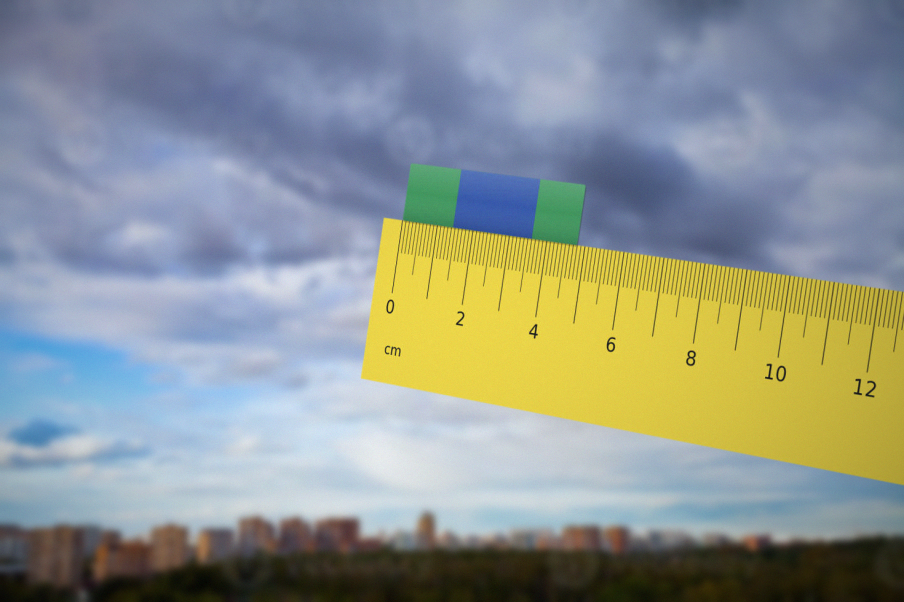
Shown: 4.8 cm
